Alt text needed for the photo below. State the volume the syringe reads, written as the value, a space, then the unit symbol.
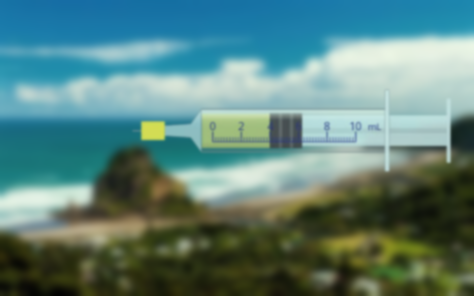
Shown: 4 mL
